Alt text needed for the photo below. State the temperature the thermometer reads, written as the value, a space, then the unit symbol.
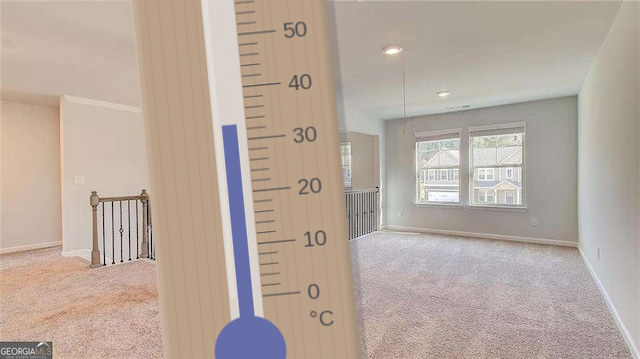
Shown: 33 °C
